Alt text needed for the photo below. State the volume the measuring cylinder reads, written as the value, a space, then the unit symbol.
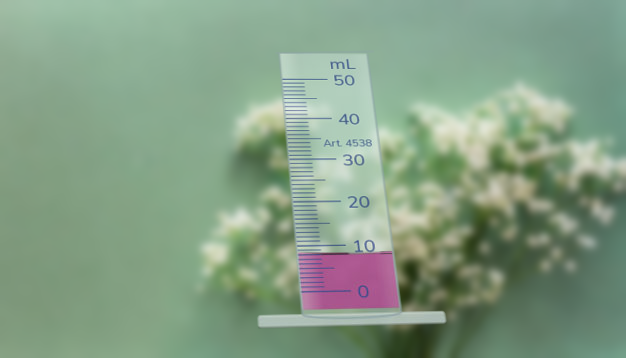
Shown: 8 mL
